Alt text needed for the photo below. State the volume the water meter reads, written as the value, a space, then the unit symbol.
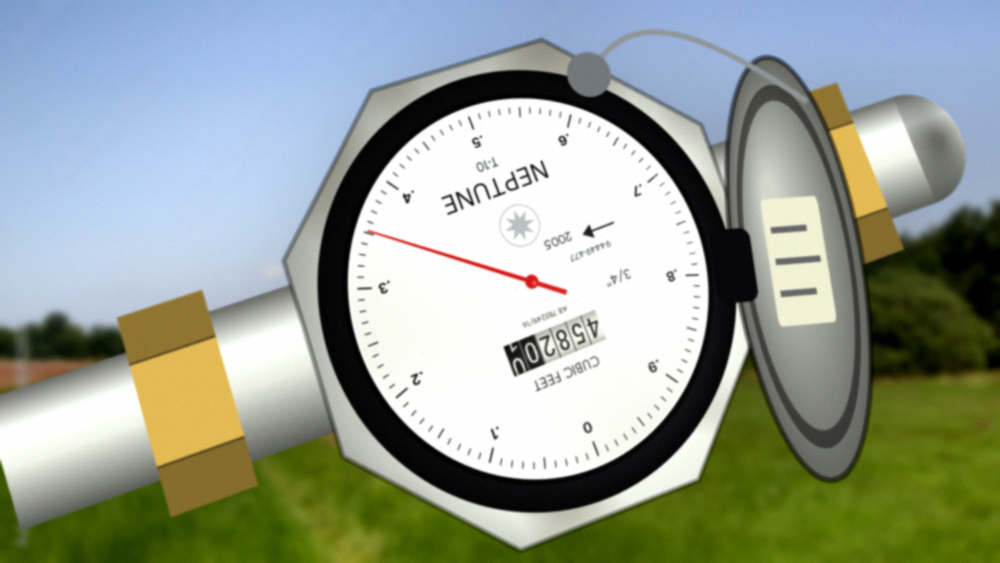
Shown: 458200.35 ft³
